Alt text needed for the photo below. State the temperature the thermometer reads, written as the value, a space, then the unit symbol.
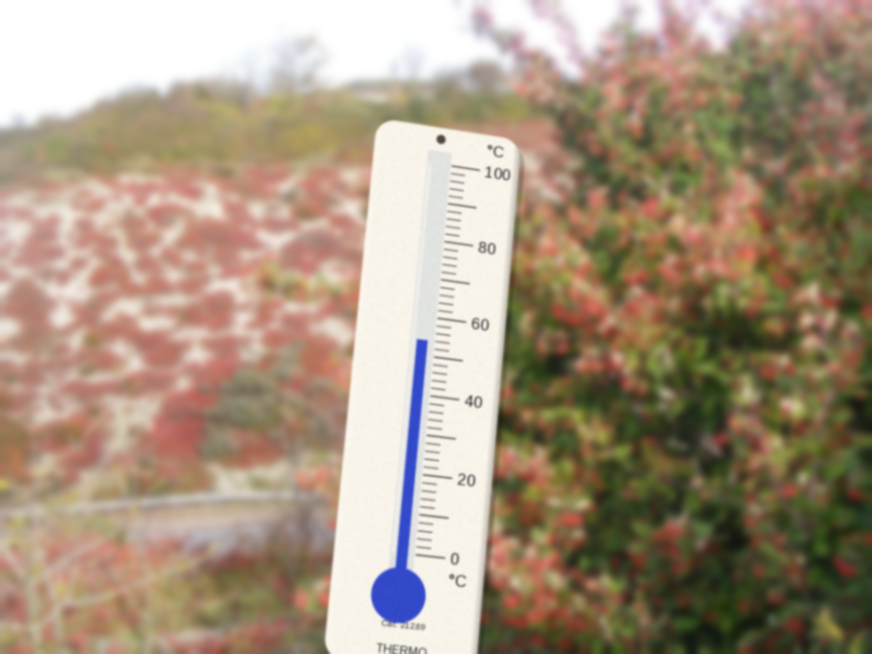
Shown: 54 °C
